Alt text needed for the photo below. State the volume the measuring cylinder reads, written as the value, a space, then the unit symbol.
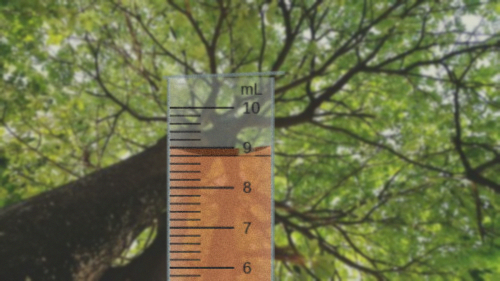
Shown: 8.8 mL
